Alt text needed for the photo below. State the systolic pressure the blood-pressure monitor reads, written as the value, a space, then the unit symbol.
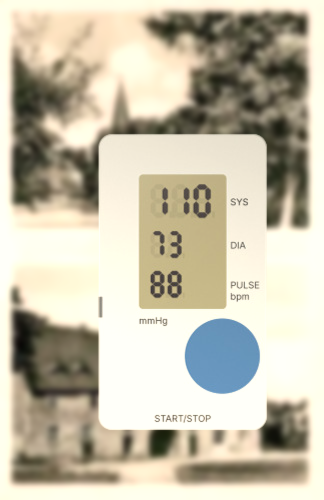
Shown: 110 mmHg
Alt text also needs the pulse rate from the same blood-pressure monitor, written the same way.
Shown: 88 bpm
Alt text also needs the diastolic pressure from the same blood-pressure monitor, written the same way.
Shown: 73 mmHg
